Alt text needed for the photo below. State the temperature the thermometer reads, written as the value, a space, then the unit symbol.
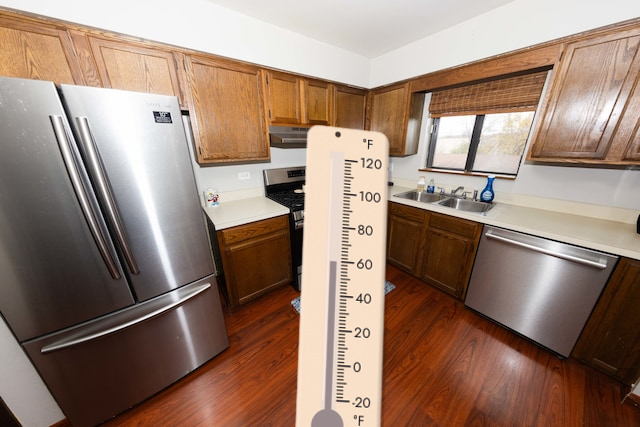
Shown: 60 °F
